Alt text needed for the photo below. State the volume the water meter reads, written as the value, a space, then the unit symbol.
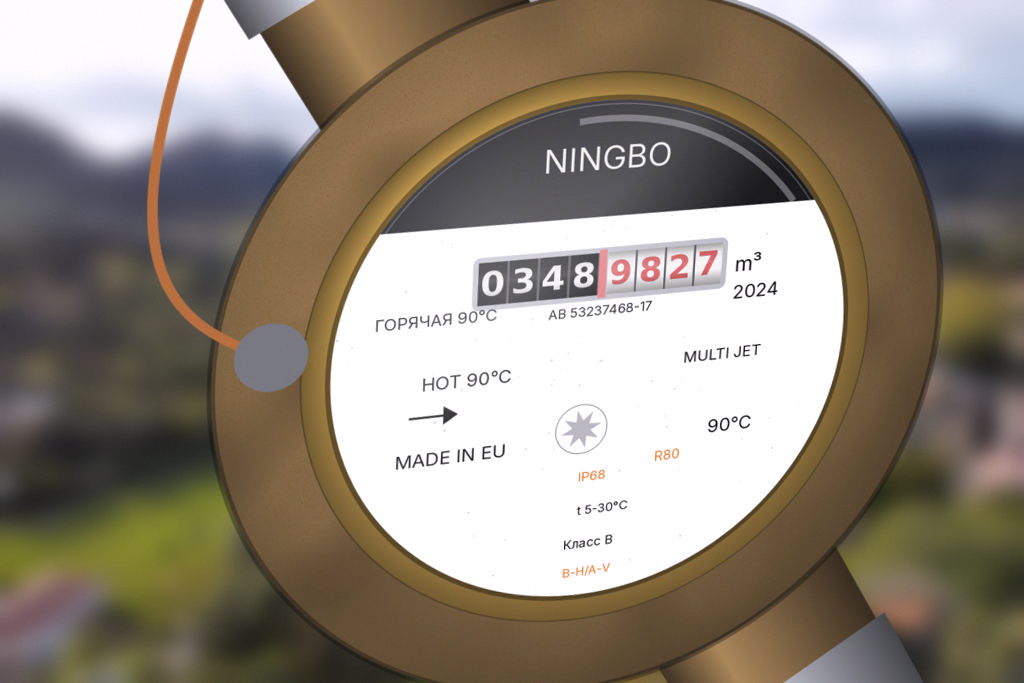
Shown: 348.9827 m³
